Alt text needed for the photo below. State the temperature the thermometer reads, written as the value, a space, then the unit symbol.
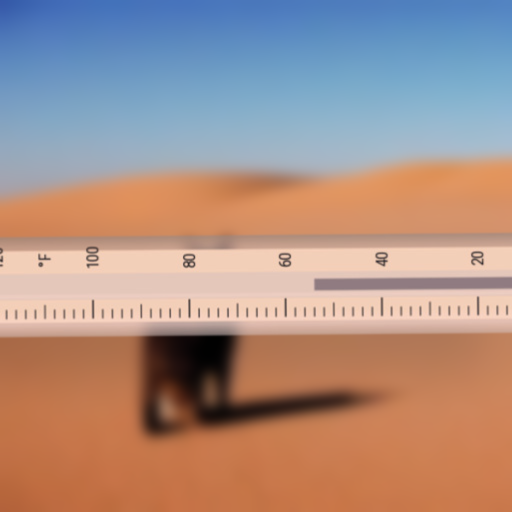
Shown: 54 °F
